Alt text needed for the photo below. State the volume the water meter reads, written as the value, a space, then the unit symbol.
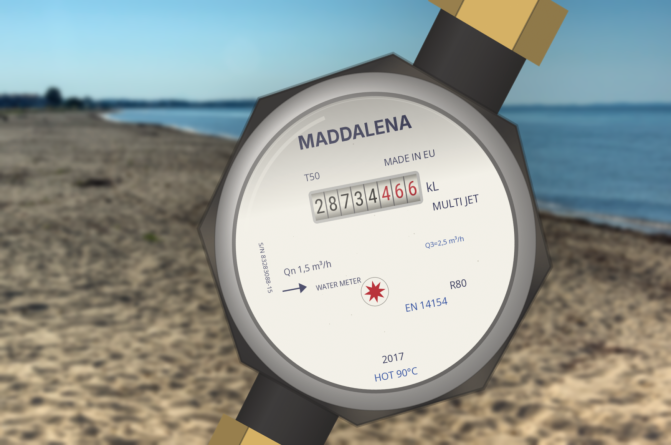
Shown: 28734.466 kL
